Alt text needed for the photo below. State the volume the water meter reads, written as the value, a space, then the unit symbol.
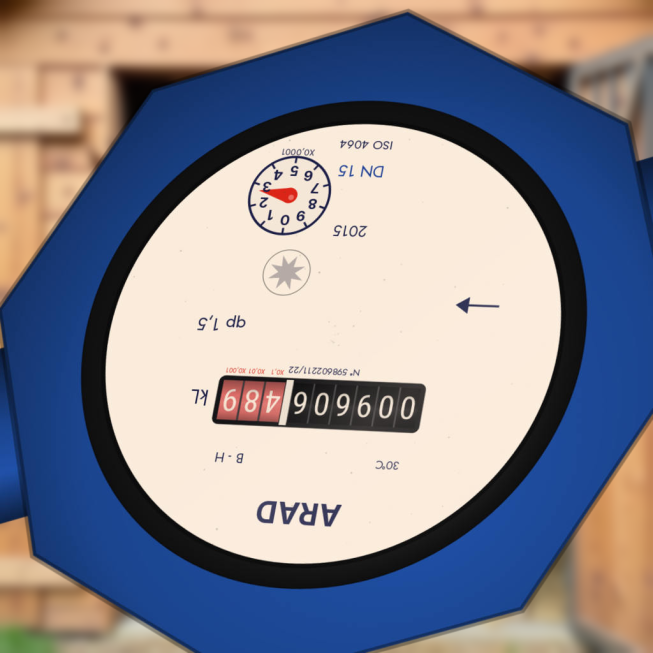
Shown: 9606.4892 kL
